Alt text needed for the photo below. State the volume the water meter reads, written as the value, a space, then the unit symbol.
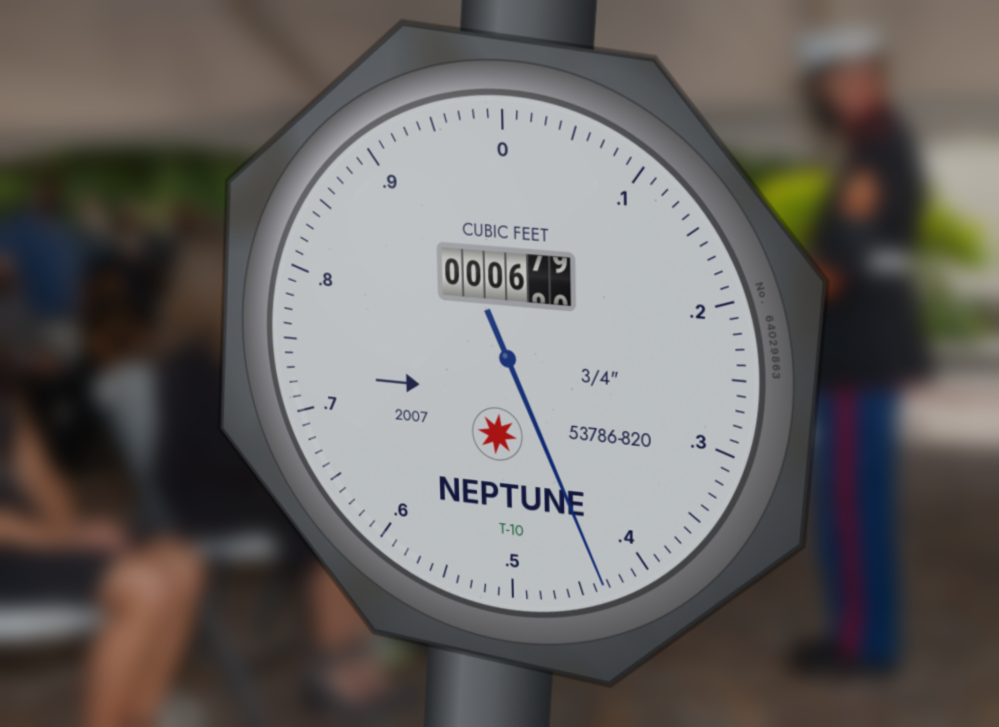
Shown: 679.43 ft³
